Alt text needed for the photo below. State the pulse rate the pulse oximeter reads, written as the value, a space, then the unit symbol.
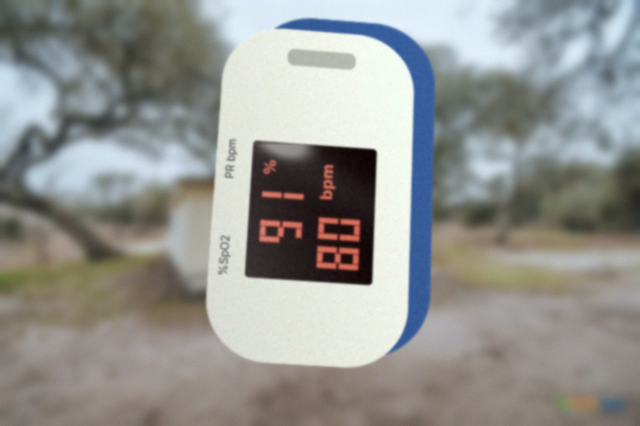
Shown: 80 bpm
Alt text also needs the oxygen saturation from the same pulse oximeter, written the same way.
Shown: 91 %
